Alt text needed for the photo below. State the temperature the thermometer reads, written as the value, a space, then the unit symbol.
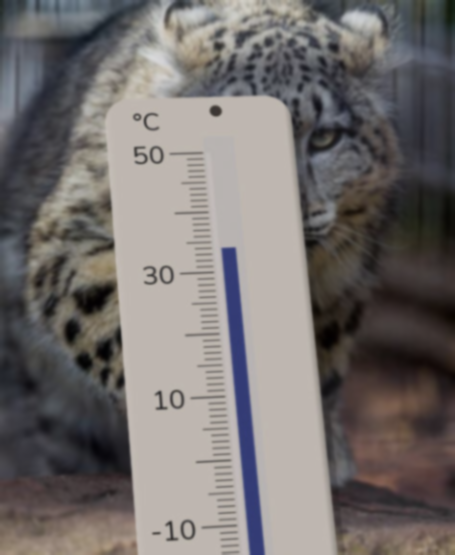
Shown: 34 °C
